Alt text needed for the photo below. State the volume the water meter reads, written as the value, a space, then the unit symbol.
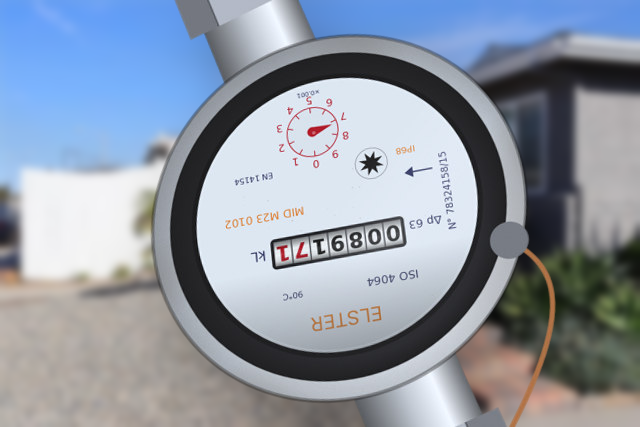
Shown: 891.717 kL
